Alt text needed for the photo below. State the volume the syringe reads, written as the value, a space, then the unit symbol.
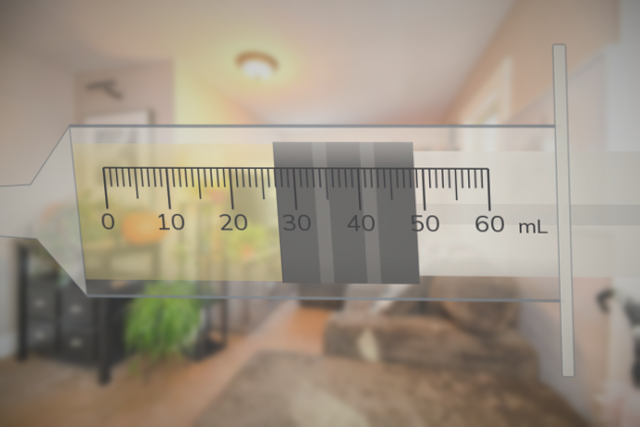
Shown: 27 mL
